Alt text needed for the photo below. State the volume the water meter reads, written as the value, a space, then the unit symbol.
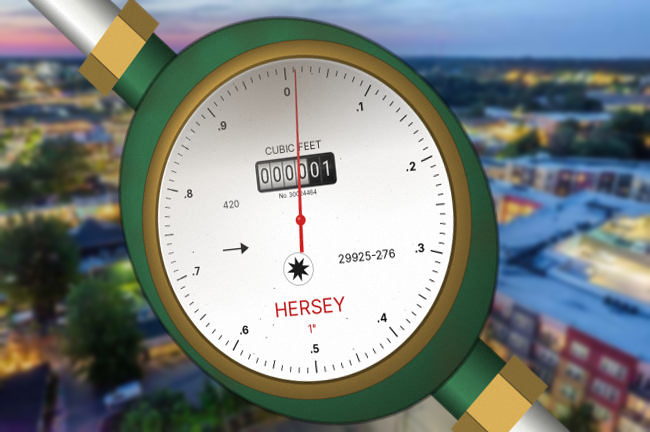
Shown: 1.01 ft³
